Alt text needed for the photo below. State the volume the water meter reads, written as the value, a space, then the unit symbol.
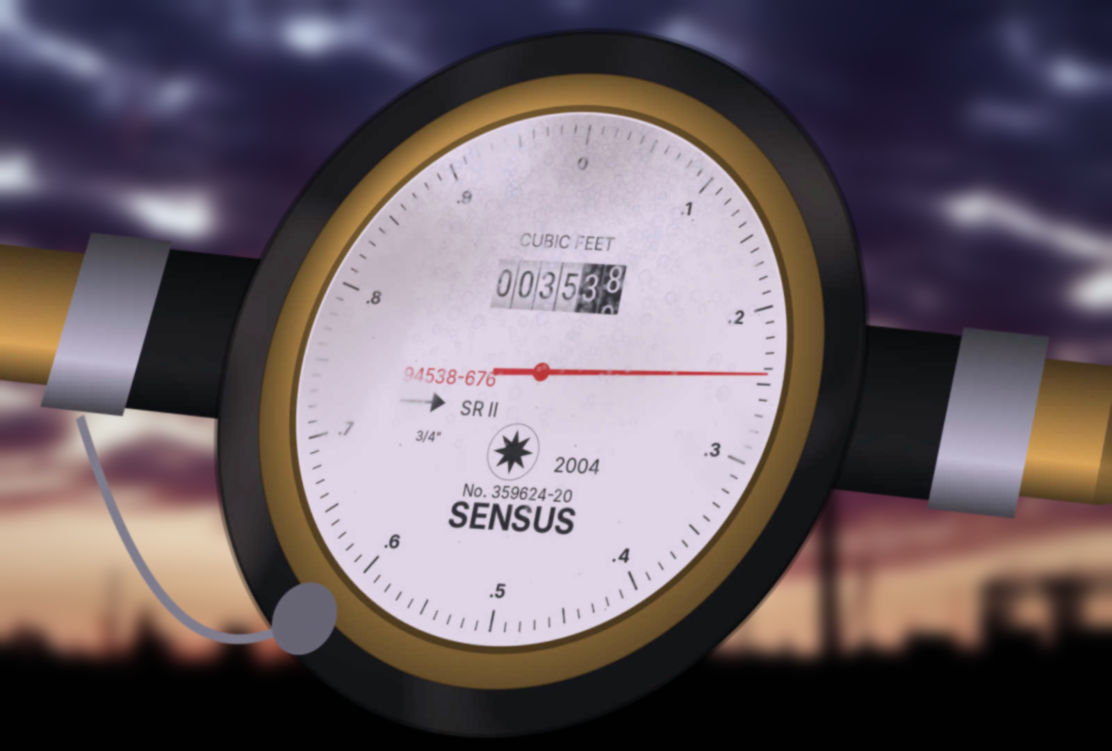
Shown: 3538.24 ft³
